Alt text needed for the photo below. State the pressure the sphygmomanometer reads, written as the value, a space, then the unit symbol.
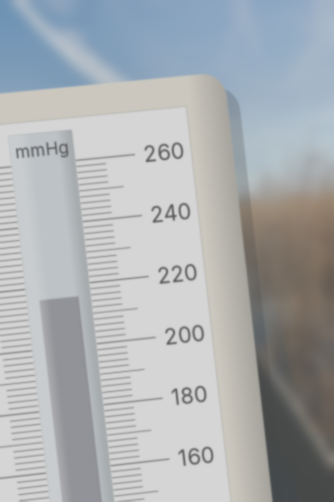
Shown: 216 mmHg
